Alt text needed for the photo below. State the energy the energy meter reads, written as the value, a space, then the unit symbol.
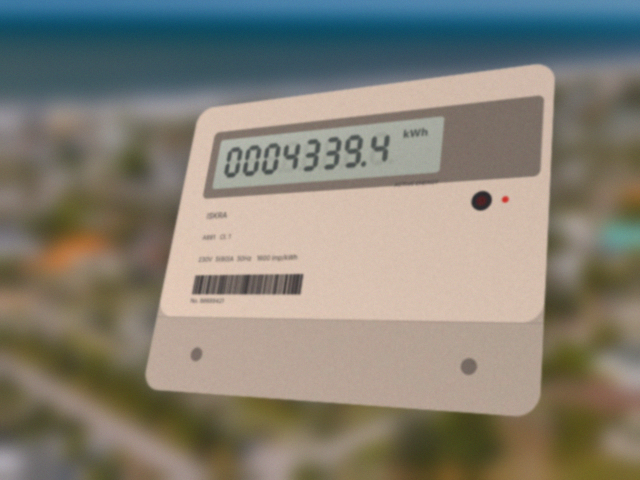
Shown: 4339.4 kWh
